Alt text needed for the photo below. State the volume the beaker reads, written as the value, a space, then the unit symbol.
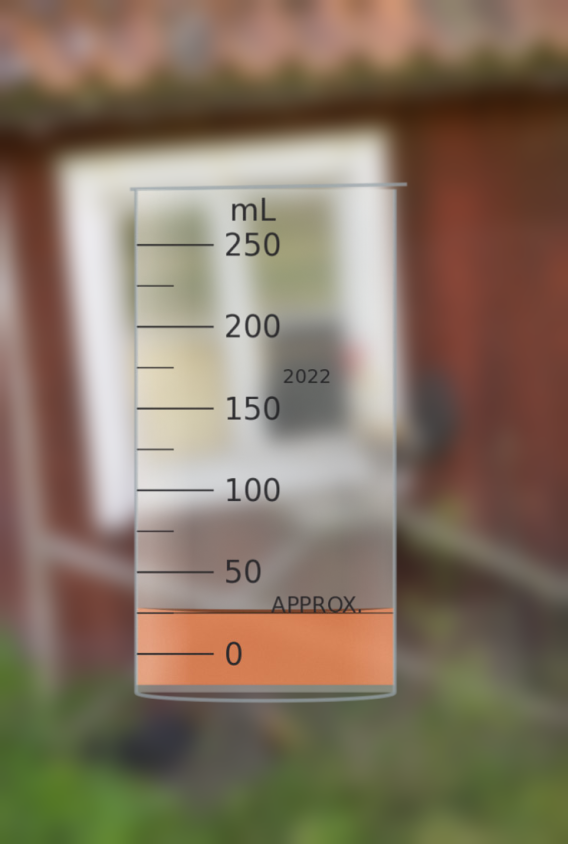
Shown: 25 mL
